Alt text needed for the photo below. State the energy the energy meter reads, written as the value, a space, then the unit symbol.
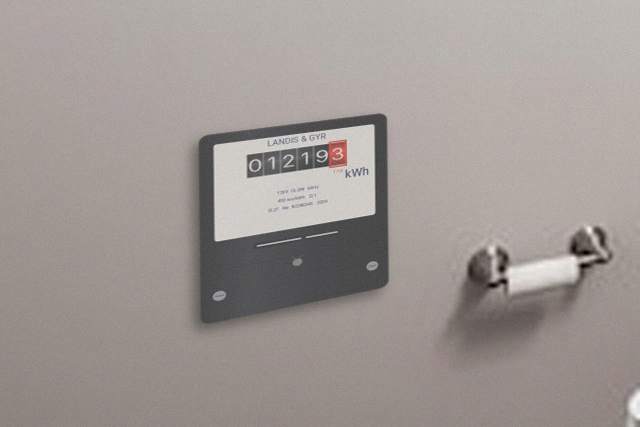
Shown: 1219.3 kWh
